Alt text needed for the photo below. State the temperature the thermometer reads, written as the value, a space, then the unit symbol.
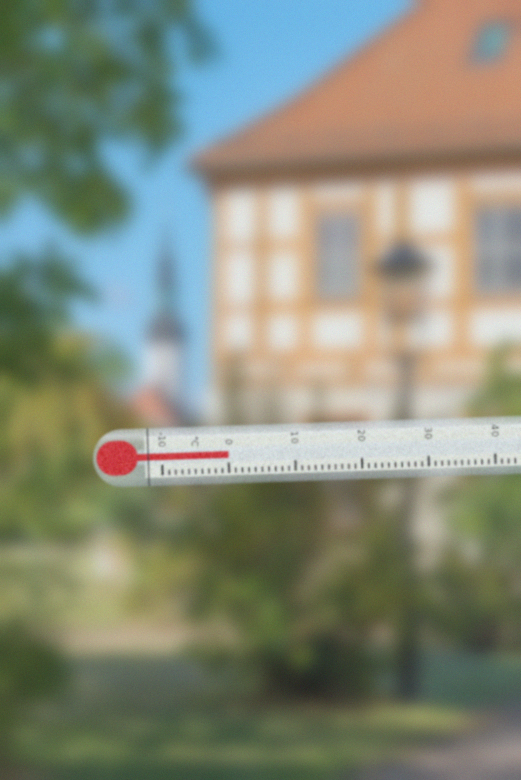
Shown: 0 °C
